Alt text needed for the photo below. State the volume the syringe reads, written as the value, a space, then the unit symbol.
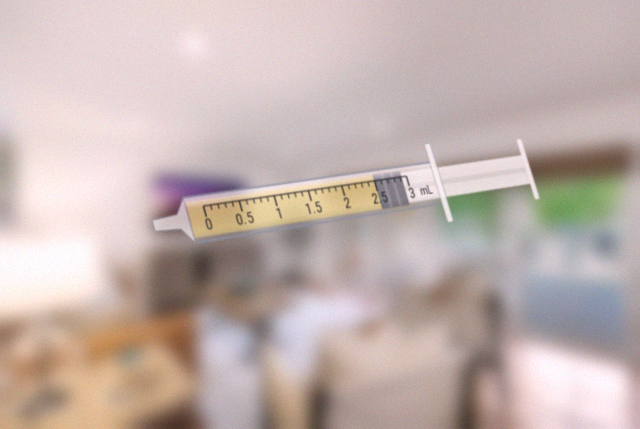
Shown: 2.5 mL
